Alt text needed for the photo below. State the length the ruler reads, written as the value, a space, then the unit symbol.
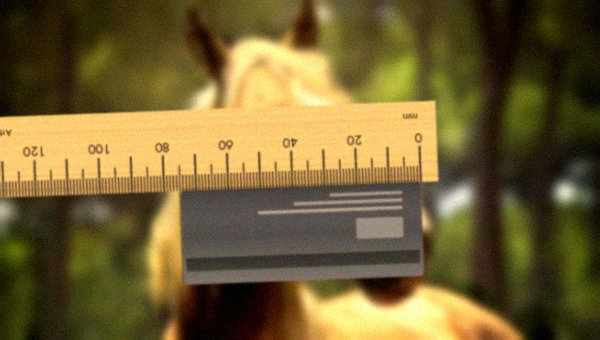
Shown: 75 mm
